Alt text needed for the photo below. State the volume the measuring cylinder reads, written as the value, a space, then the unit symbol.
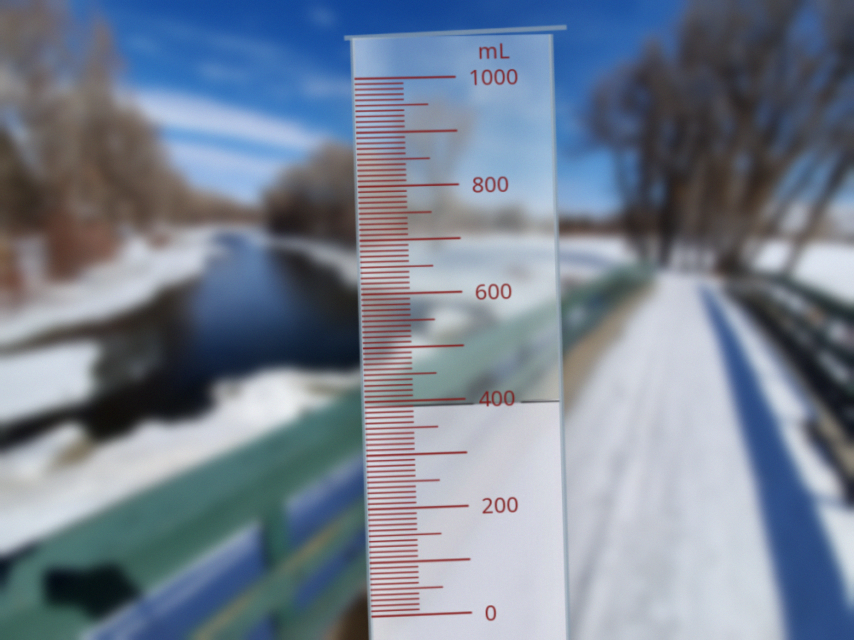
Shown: 390 mL
